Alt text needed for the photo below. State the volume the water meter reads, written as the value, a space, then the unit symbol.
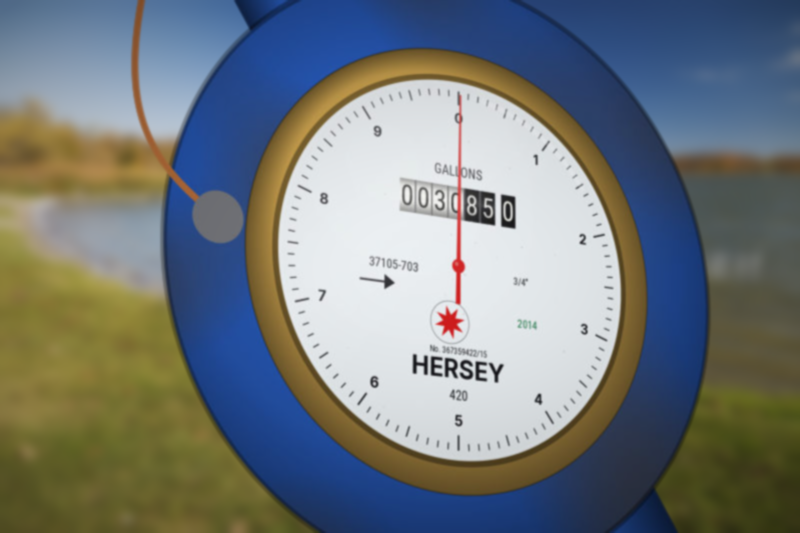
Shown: 30850.0 gal
